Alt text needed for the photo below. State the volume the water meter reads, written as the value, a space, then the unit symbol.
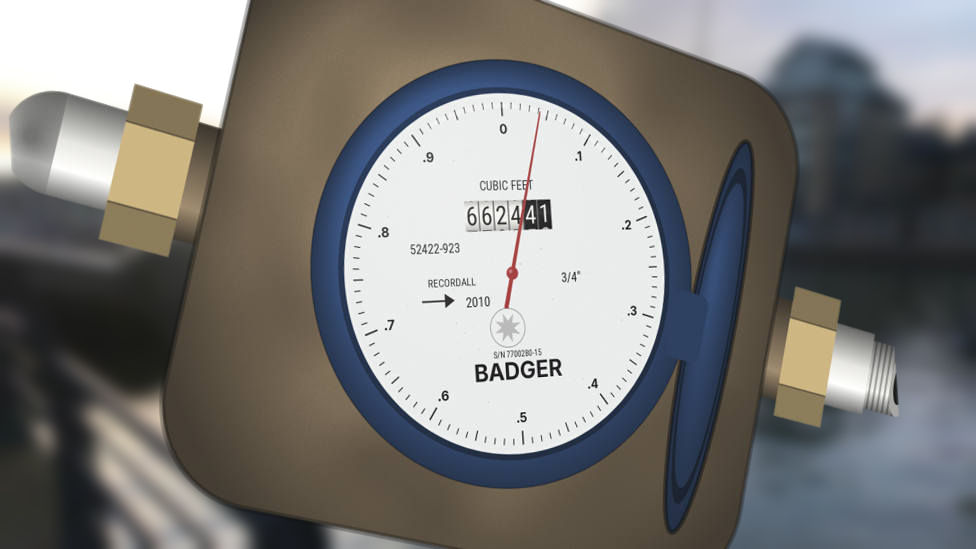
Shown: 662441.04 ft³
